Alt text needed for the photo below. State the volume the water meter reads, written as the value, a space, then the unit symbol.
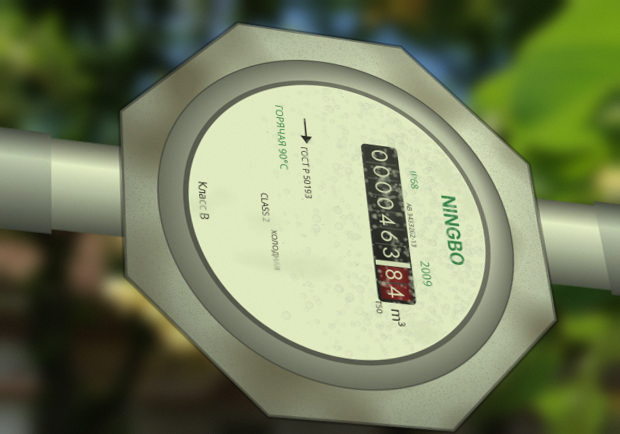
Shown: 463.84 m³
